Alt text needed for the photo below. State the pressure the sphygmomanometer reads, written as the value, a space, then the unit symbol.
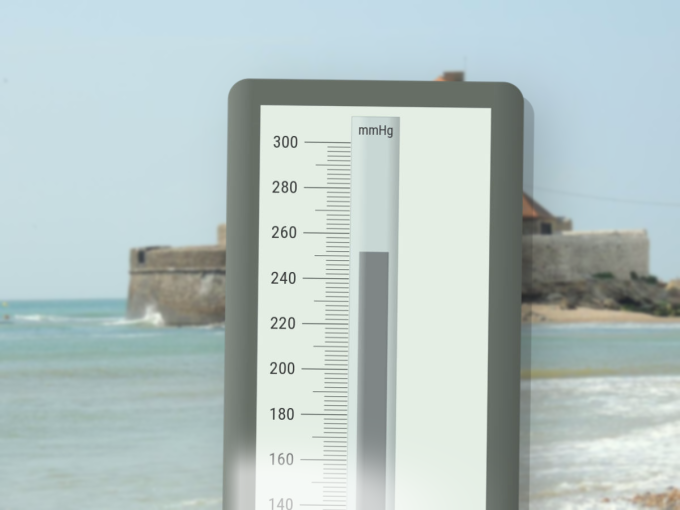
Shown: 252 mmHg
